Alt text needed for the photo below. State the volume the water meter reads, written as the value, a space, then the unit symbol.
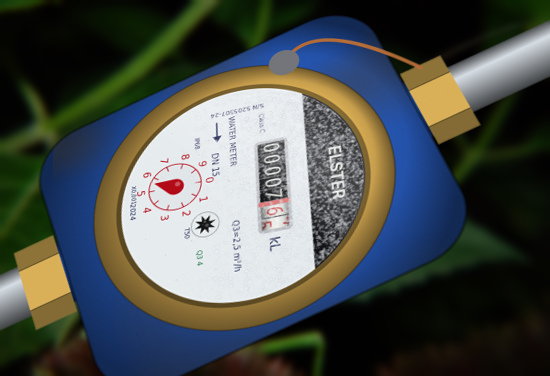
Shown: 7.645 kL
